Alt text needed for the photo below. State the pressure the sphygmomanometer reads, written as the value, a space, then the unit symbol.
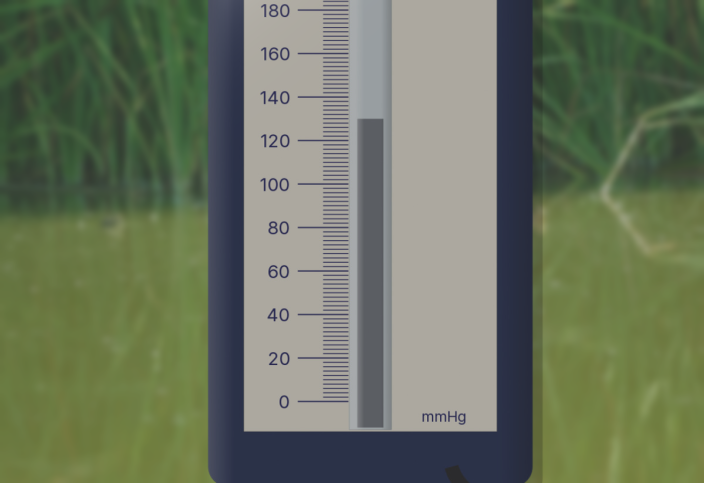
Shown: 130 mmHg
